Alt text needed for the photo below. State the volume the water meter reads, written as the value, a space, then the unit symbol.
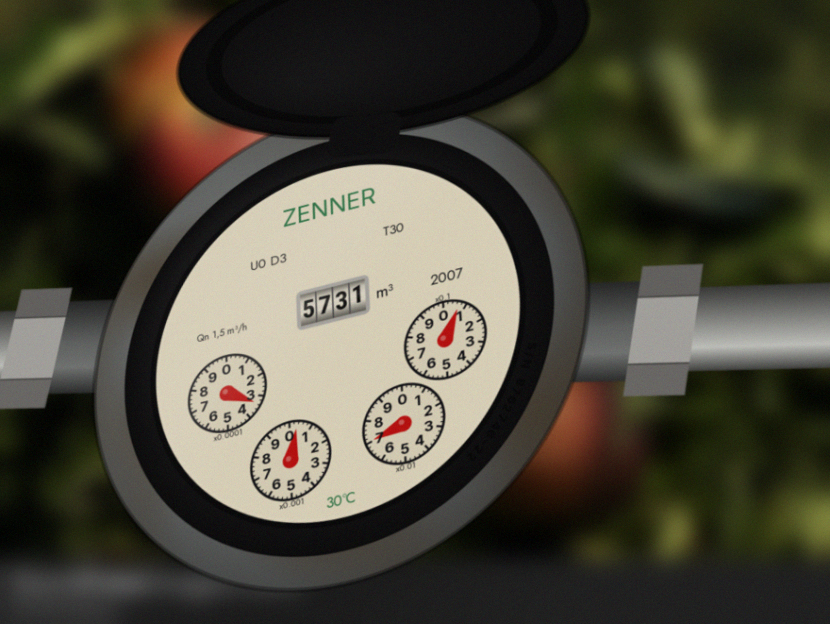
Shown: 5731.0703 m³
